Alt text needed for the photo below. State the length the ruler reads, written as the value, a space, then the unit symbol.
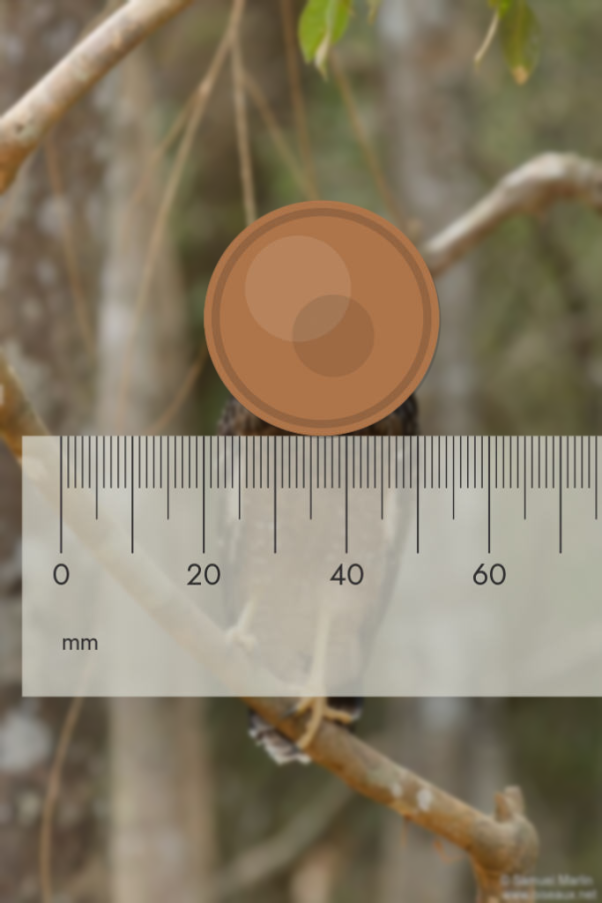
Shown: 33 mm
